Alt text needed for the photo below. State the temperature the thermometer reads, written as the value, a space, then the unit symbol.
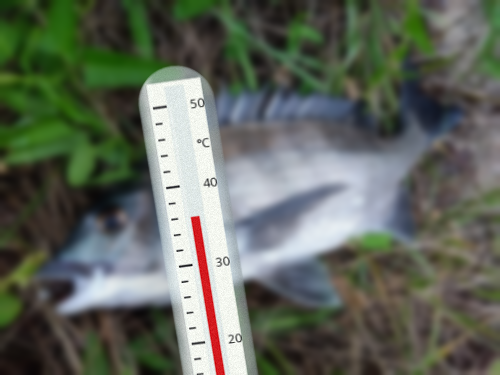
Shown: 36 °C
